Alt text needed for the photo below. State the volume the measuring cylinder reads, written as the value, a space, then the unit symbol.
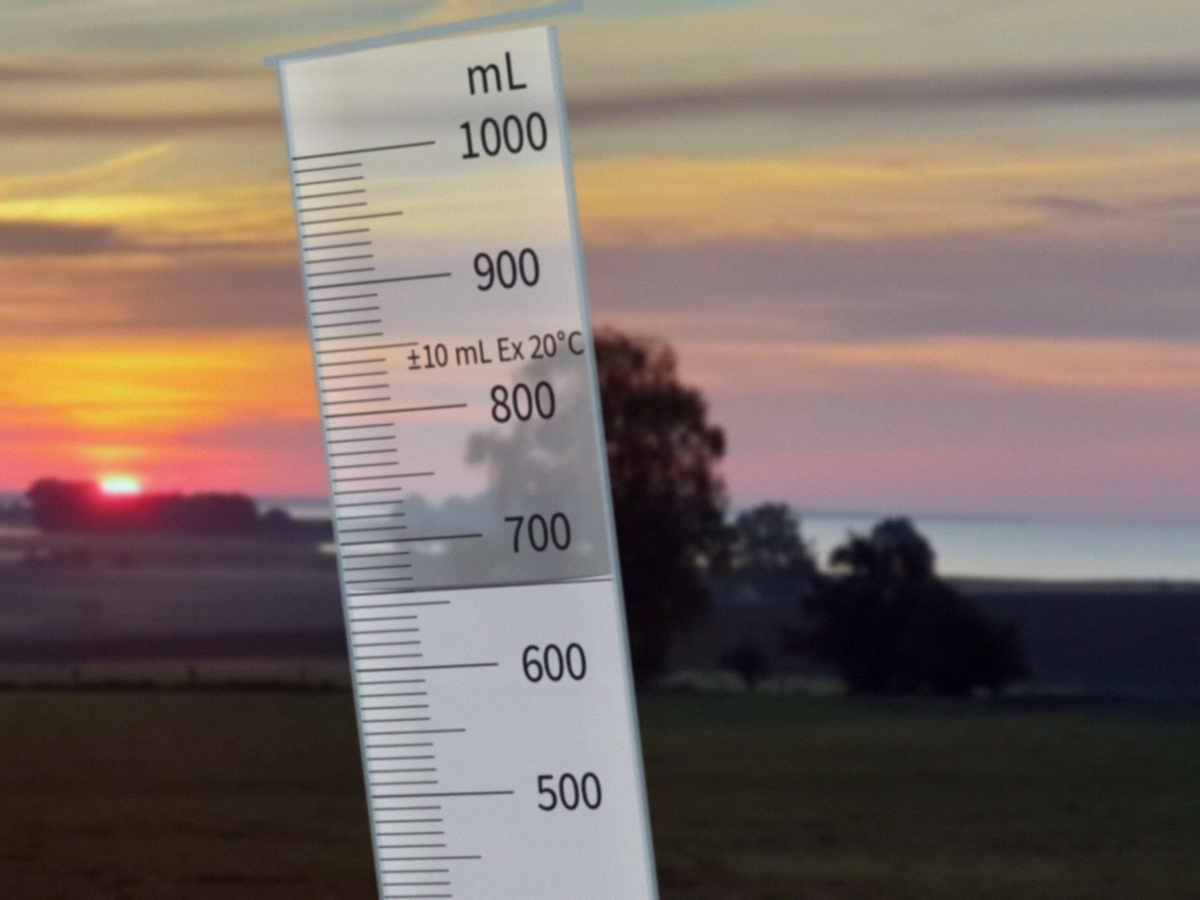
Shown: 660 mL
